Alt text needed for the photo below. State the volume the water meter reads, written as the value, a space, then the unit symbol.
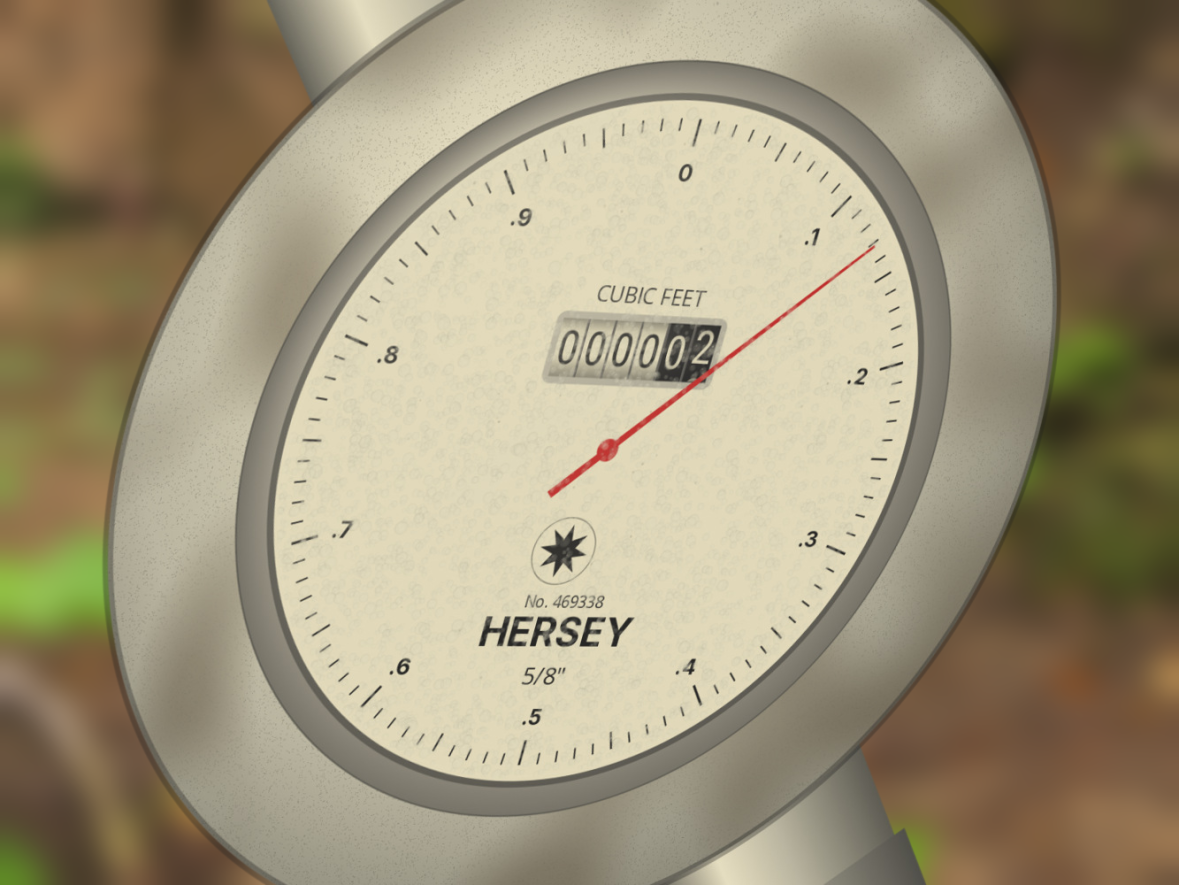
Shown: 2.13 ft³
